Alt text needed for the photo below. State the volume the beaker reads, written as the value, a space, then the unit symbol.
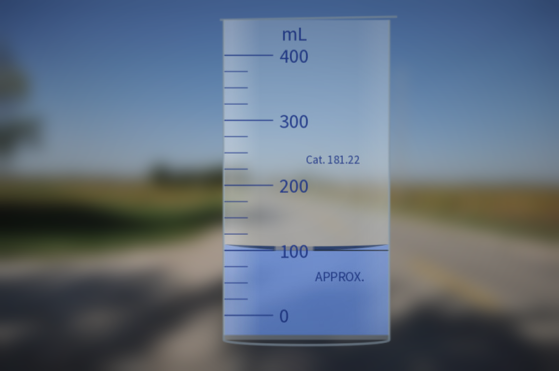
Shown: 100 mL
